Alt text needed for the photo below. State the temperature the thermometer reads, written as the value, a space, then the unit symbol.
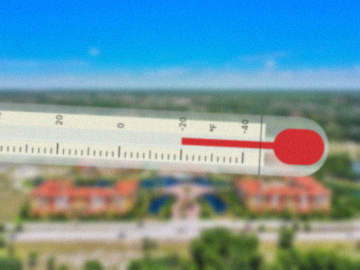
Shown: -20 °F
